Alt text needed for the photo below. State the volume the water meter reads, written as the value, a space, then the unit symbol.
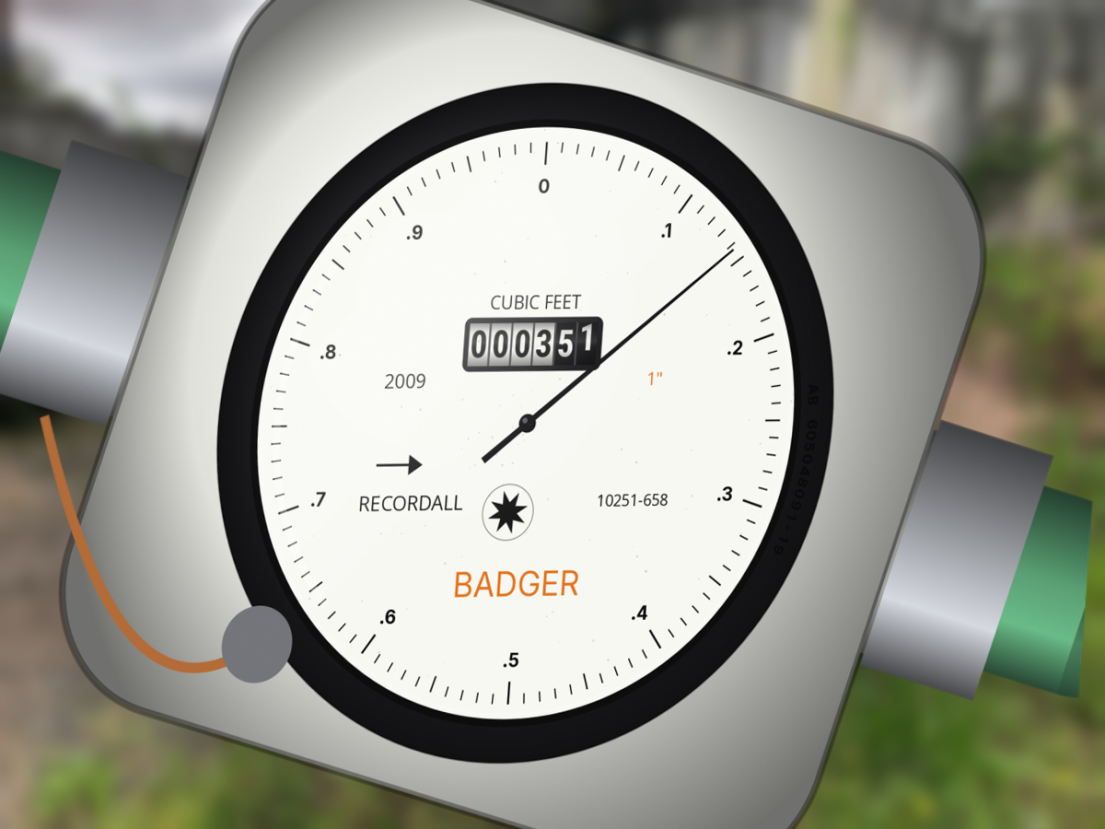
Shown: 351.14 ft³
